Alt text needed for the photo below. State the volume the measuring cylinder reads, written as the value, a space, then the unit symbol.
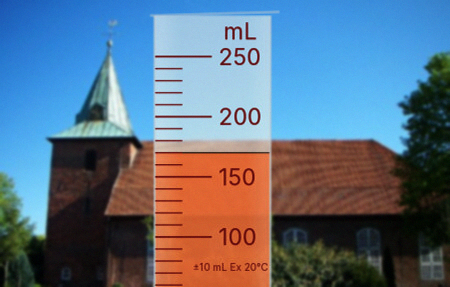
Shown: 170 mL
